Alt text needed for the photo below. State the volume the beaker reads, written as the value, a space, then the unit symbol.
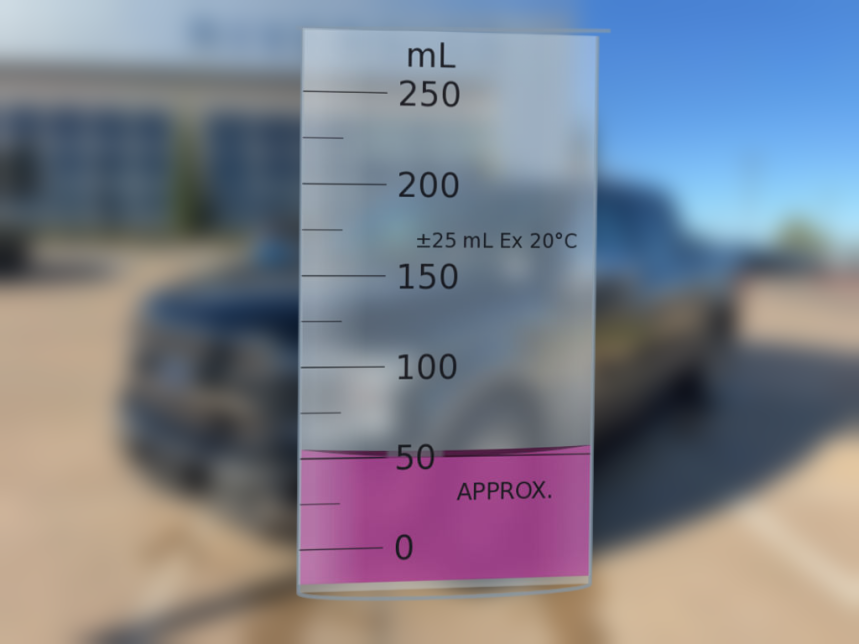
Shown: 50 mL
